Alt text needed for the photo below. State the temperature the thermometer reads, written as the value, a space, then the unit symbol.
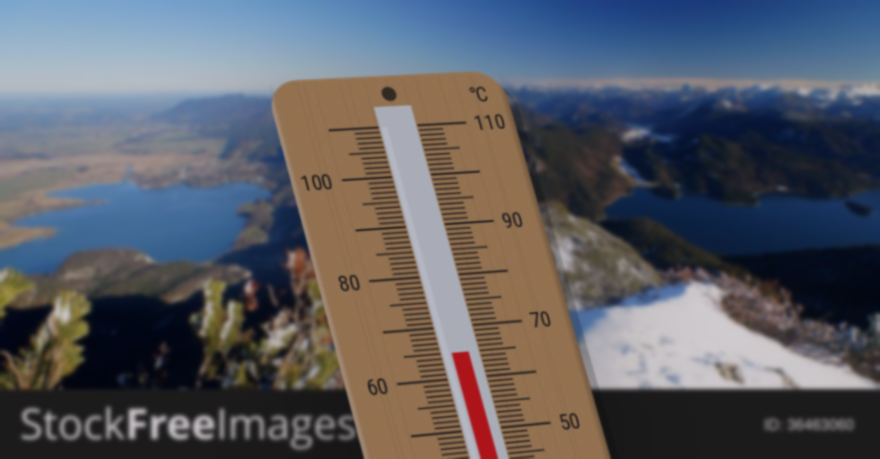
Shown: 65 °C
